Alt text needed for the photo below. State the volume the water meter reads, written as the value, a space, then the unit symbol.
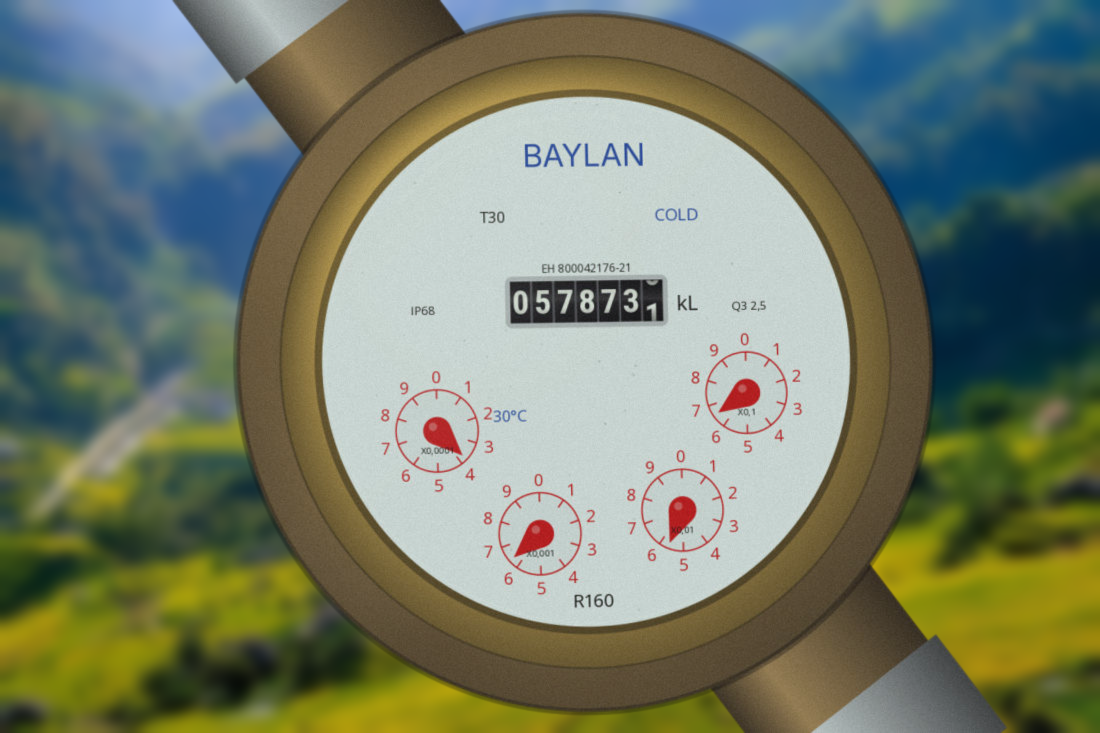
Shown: 578730.6563 kL
